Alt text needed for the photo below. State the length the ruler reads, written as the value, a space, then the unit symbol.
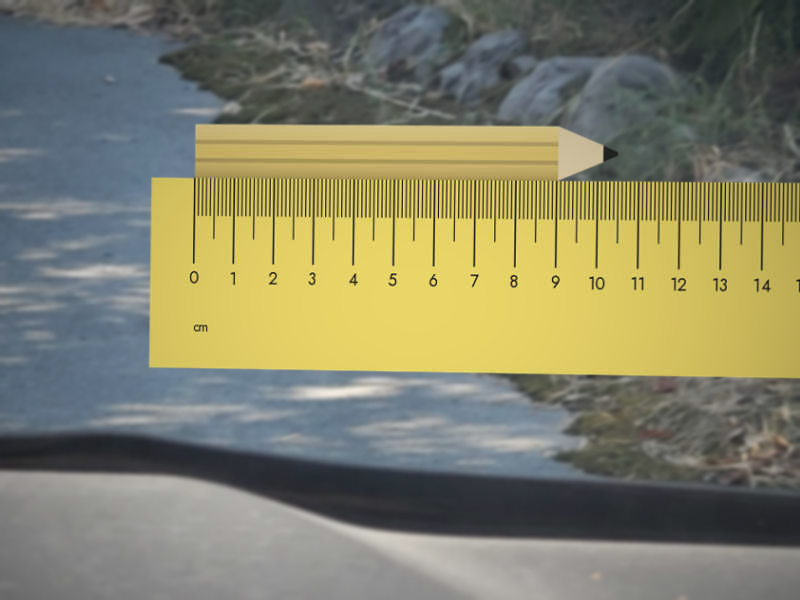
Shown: 10.5 cm
